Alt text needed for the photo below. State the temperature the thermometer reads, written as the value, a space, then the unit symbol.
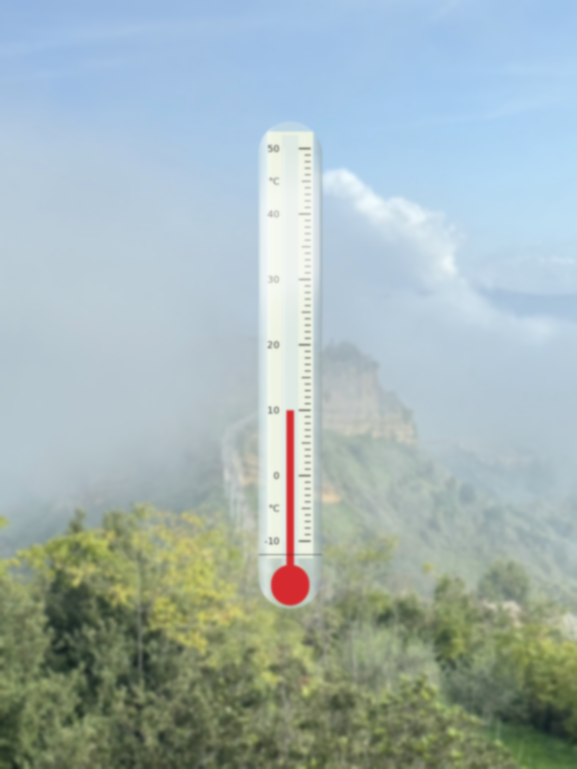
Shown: 10 °C
